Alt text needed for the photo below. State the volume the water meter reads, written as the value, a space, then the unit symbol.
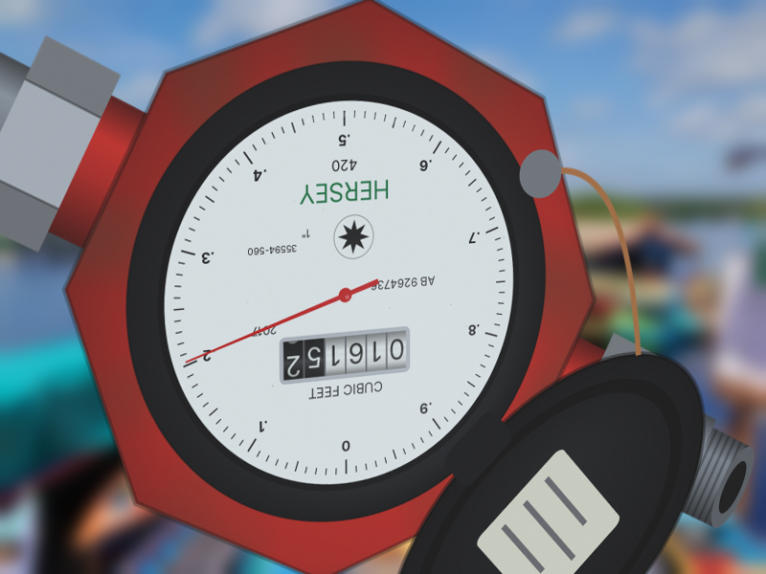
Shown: 16152.20 ft³
